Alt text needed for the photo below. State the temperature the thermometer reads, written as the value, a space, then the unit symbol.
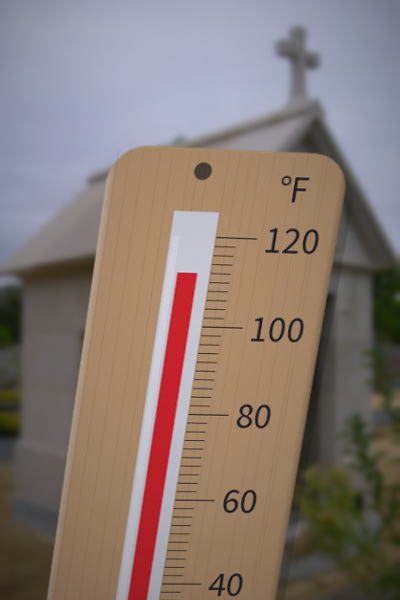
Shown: 112 °F
